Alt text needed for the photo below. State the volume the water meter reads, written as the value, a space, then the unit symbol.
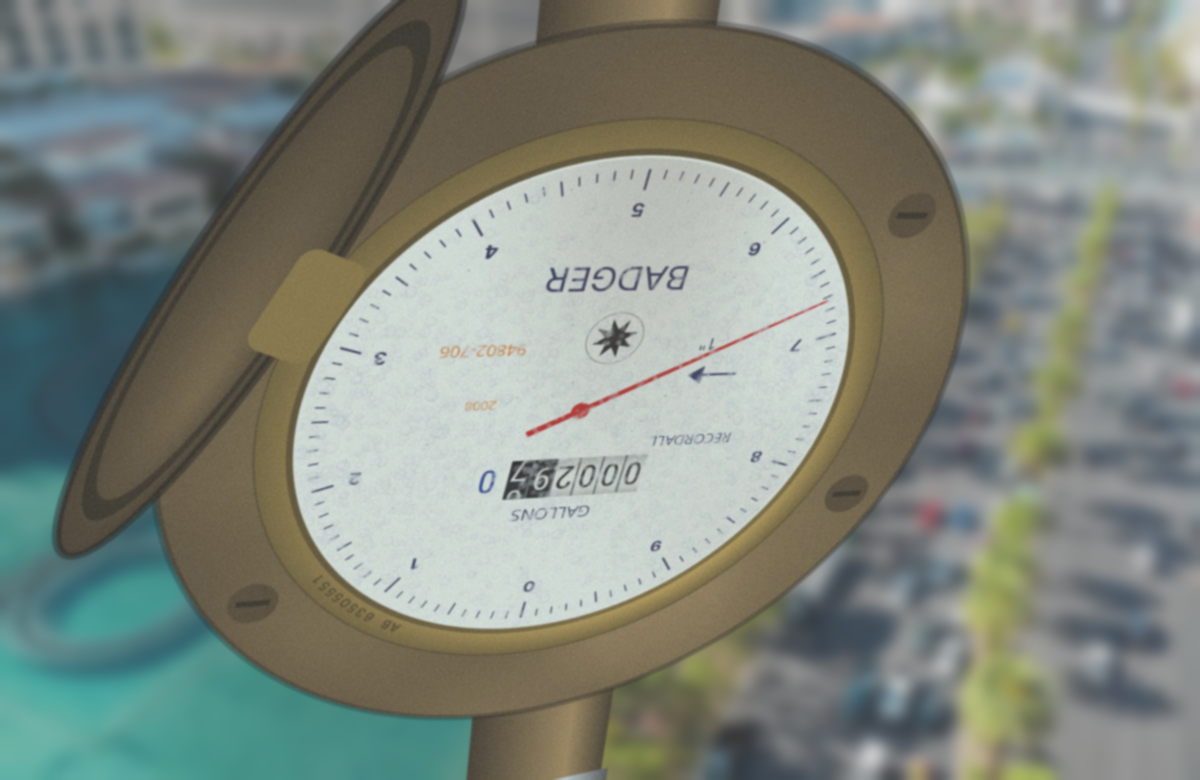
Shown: 2966.7 gal
